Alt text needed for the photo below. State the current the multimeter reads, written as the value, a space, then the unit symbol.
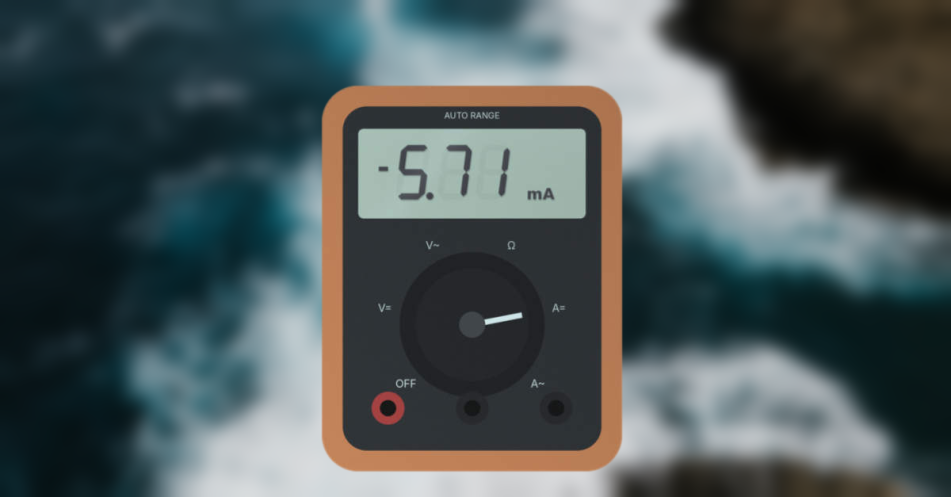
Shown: -5.71 mA
